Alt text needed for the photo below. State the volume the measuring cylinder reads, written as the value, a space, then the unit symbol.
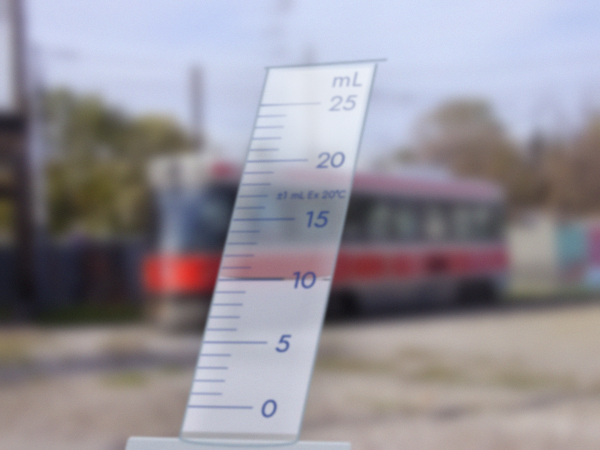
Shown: 10 mL
